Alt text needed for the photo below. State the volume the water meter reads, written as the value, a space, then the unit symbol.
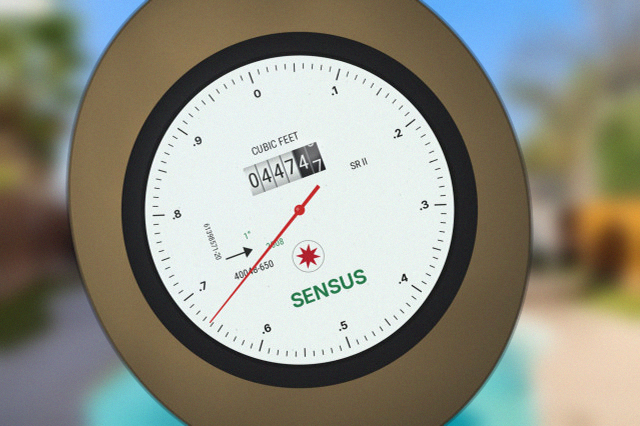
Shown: 44746.66 ft³
